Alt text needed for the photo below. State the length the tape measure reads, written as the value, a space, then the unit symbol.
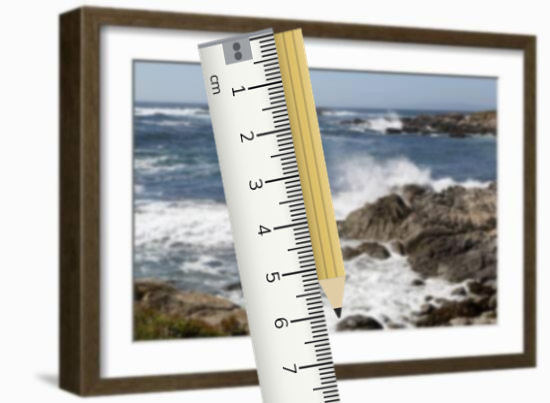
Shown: 6.1 cm
